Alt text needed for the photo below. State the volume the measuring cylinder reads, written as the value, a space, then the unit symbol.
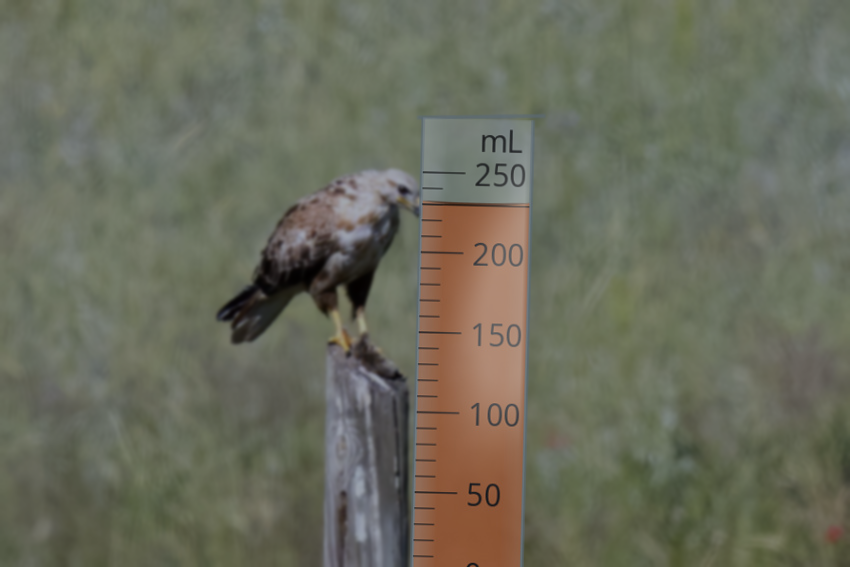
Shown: 230 mL
